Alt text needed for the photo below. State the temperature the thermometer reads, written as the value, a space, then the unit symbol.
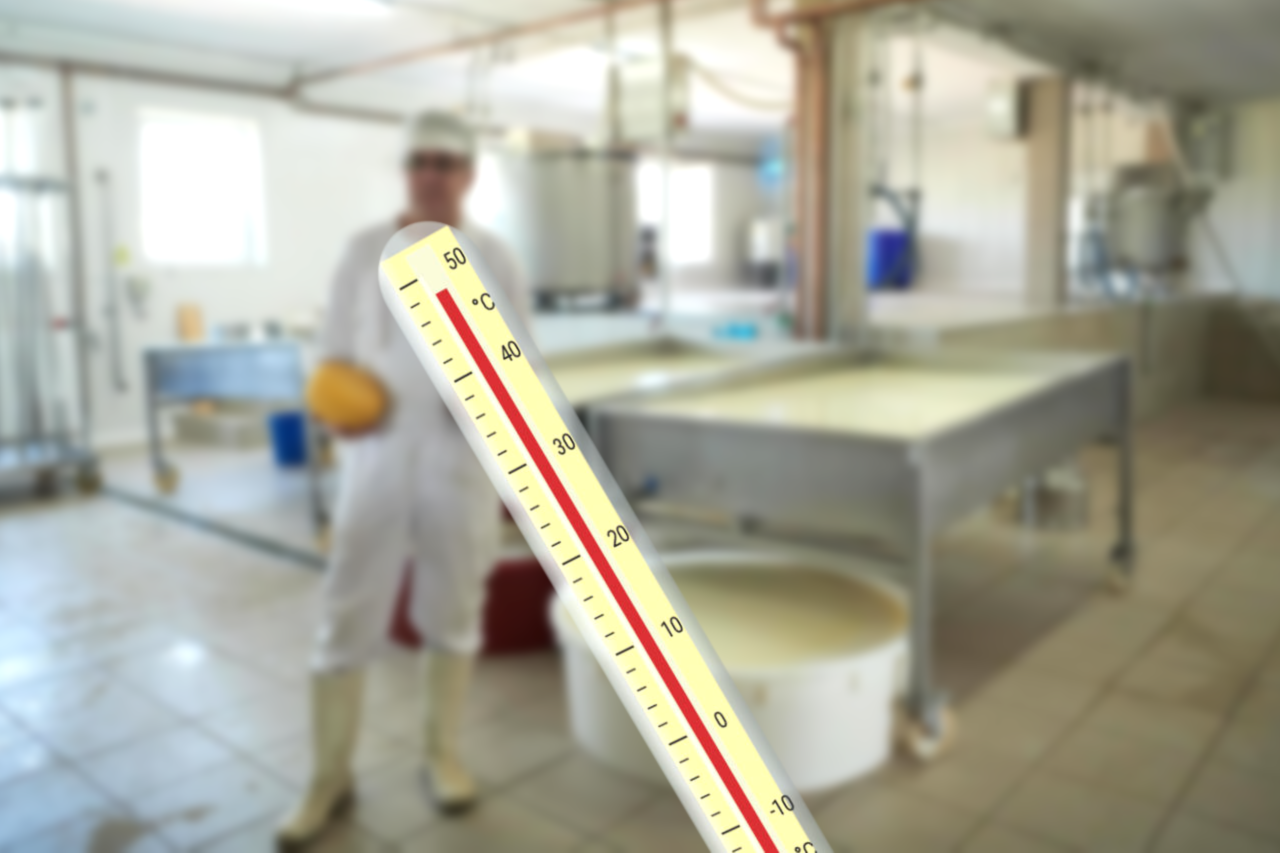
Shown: 48 °C
